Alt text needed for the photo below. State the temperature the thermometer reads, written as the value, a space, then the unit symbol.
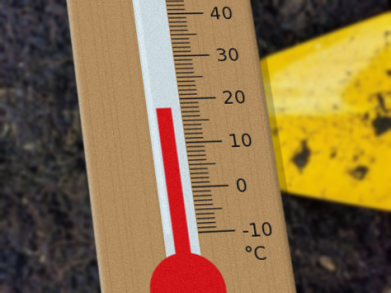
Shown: 18 °C
